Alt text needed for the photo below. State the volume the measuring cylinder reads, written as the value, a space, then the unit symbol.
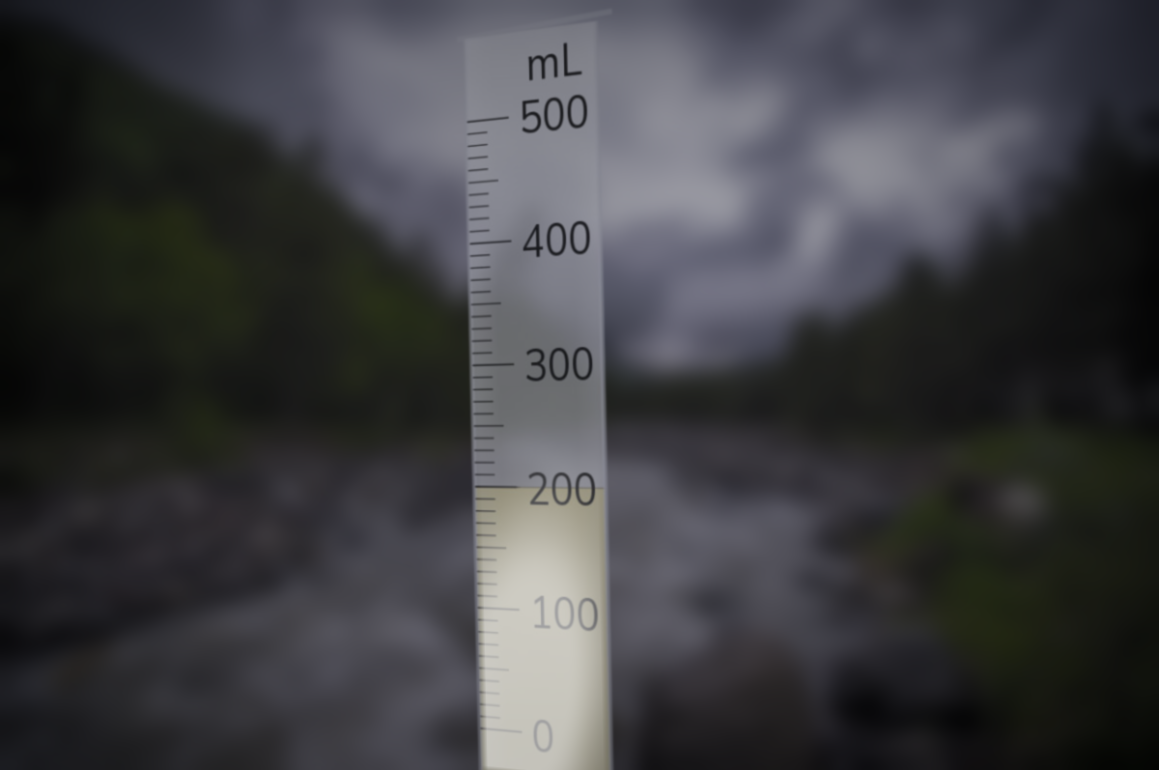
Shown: 200 mL
